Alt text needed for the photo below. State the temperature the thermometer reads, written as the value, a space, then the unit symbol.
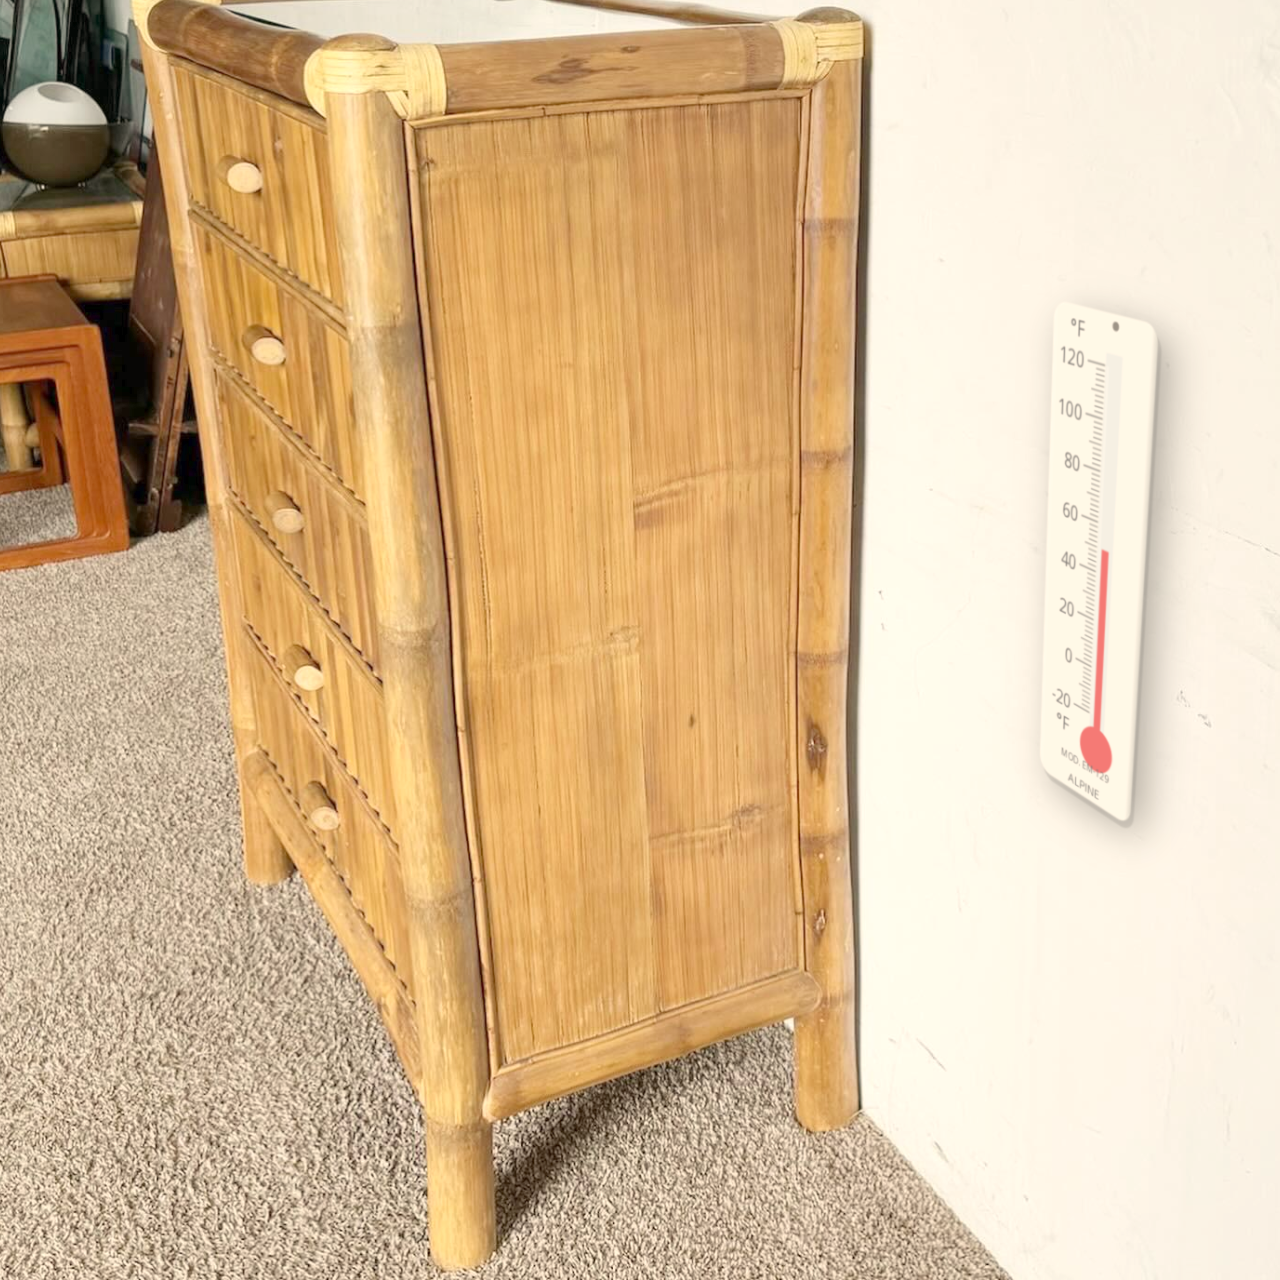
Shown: 50 °F
